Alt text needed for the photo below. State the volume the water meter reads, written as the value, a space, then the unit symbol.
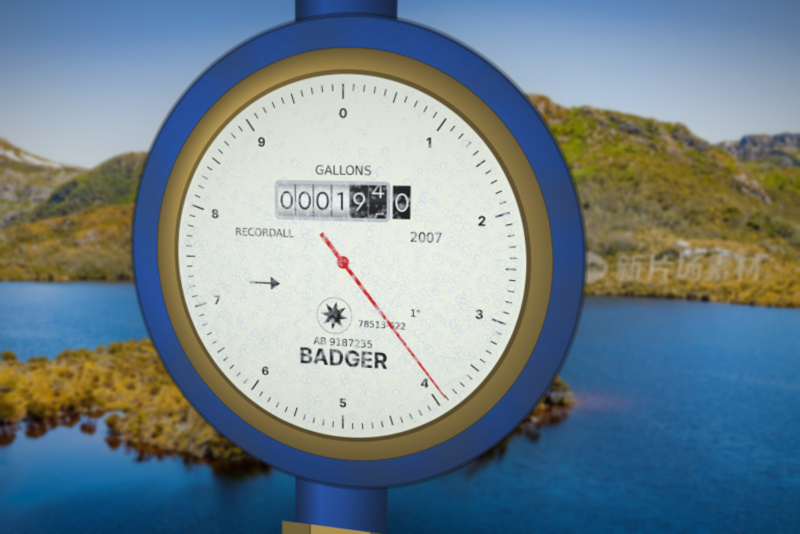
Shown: 1943.9 gal
